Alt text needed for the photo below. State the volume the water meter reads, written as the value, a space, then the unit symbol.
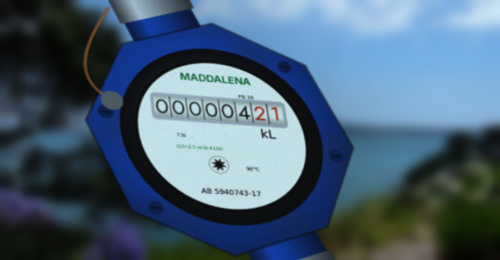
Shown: 4.21 kL
